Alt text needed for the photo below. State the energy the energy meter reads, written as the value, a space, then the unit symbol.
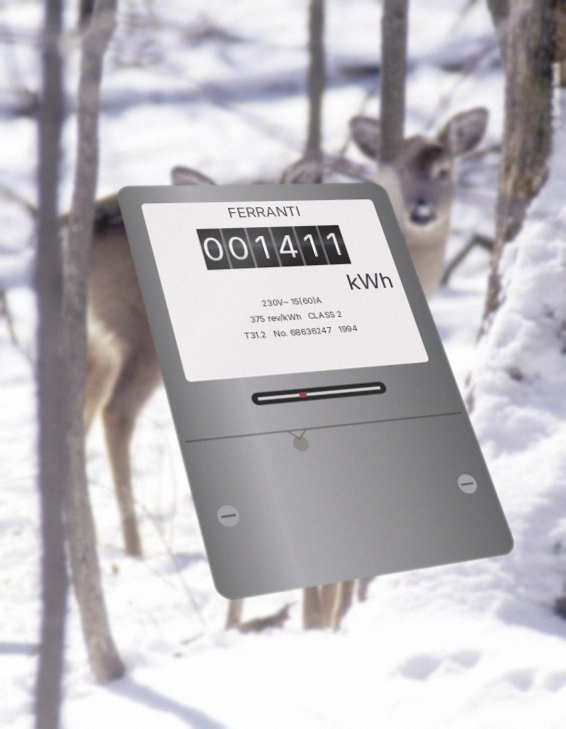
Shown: 1411 kWh
